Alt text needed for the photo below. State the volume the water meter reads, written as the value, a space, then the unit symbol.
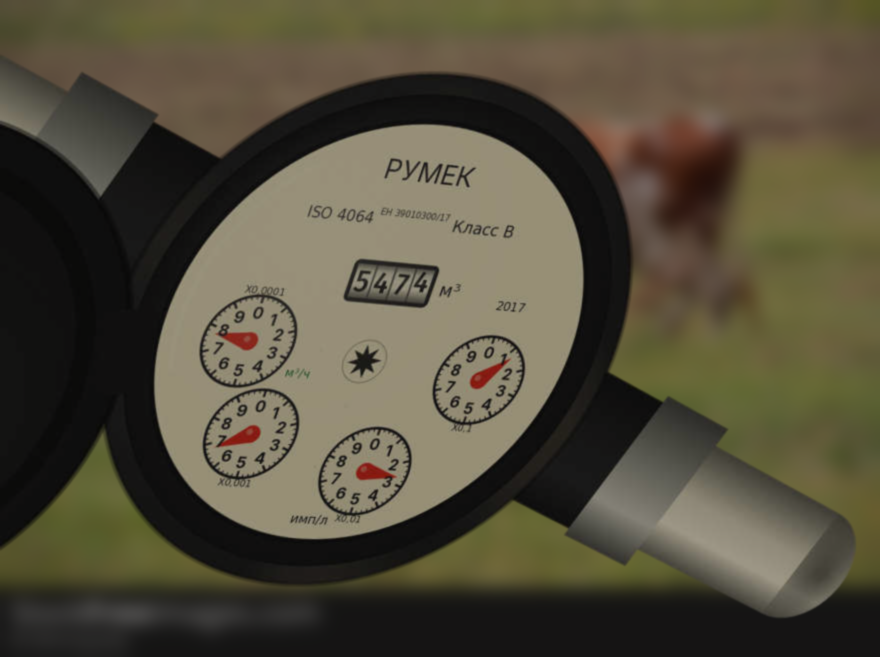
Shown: 5474.1267 m³
